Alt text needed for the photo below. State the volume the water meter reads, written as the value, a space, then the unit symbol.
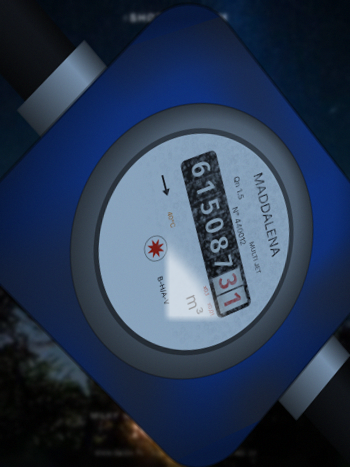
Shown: 615087.31 m³
